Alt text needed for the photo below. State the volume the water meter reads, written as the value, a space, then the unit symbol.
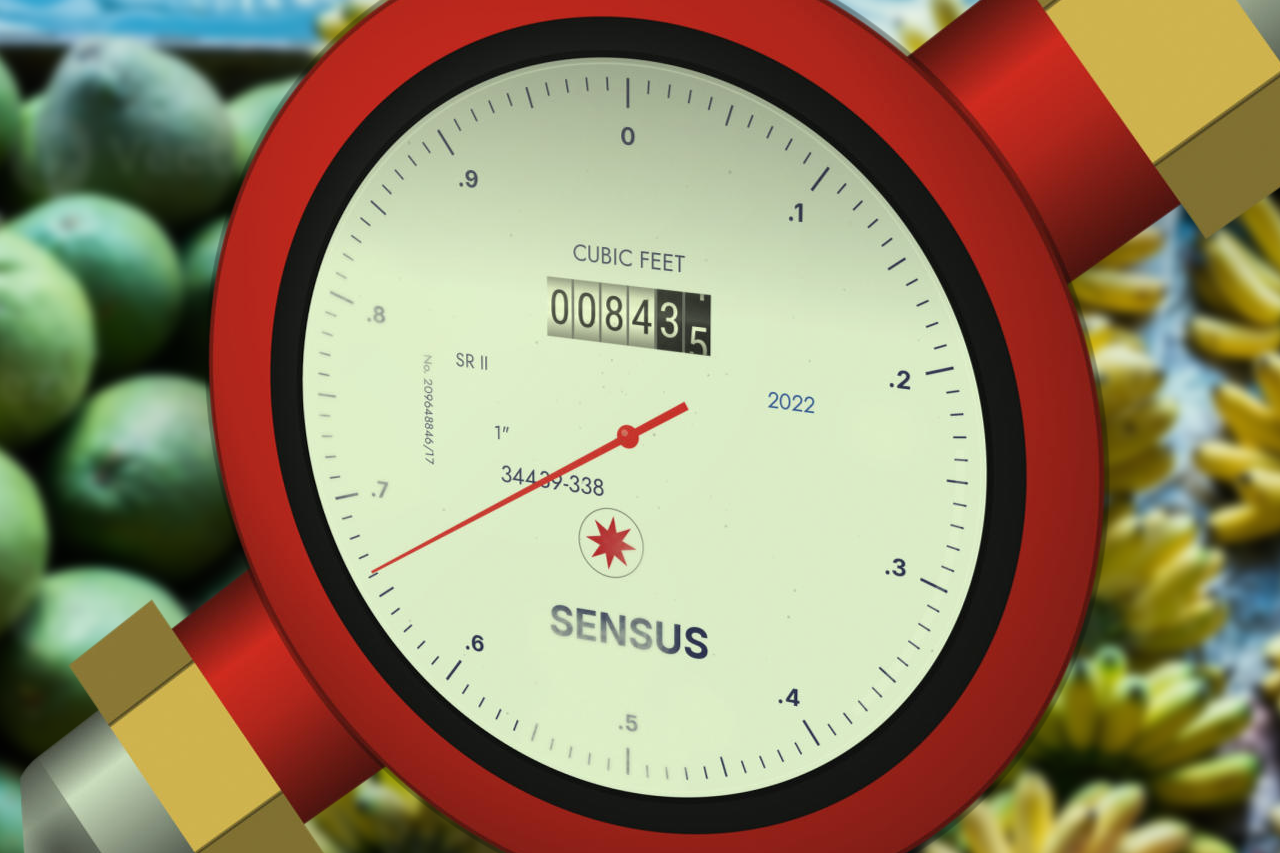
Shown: 8434.66 ft³
